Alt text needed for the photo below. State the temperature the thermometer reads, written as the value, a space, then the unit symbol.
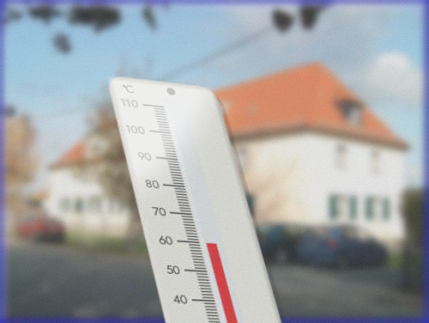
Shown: 60 °C
